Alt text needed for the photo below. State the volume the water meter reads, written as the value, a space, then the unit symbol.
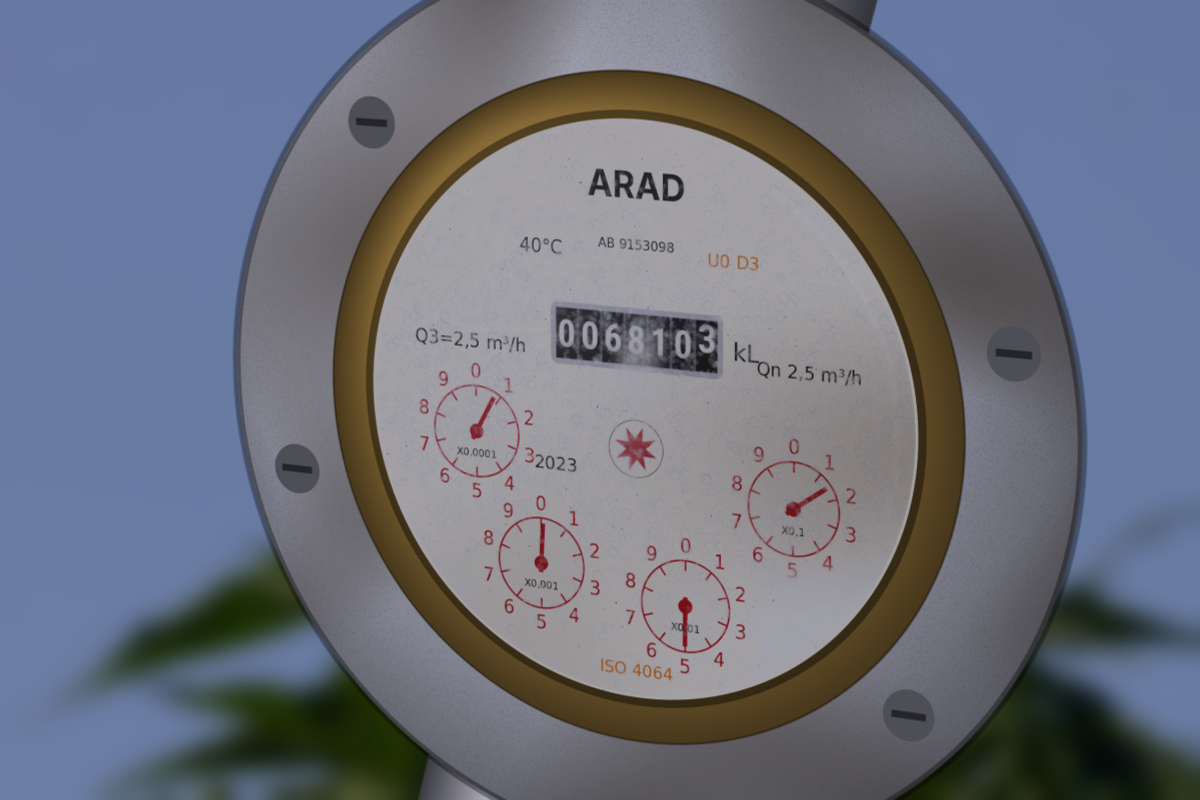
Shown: 68103.1500 kL
